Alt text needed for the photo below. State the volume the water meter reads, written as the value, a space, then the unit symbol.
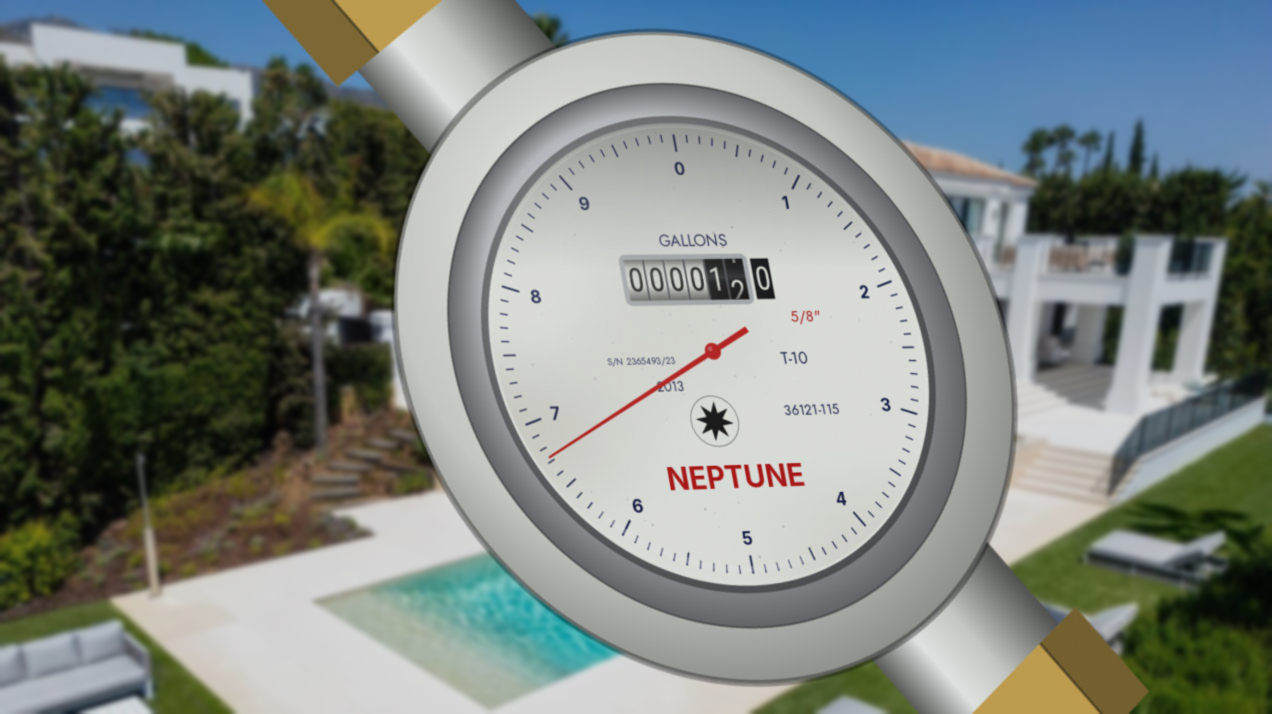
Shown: 116.7 gal
